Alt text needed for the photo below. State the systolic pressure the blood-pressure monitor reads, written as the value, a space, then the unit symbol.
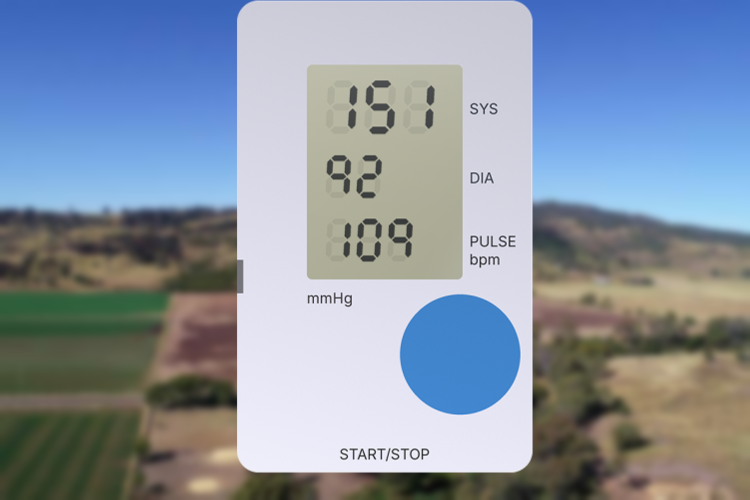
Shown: 151 mmHg
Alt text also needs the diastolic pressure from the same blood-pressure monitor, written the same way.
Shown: 92 mmHg
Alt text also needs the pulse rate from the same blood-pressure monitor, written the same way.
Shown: 109 bpm
